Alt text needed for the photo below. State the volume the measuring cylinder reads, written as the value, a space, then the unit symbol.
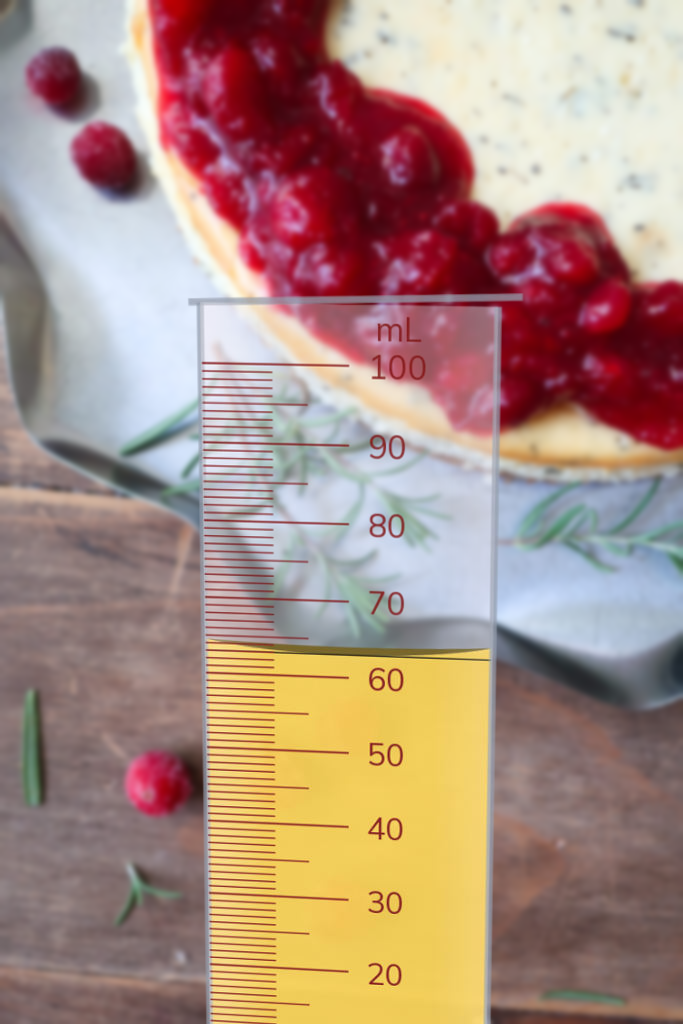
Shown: 63 mL
